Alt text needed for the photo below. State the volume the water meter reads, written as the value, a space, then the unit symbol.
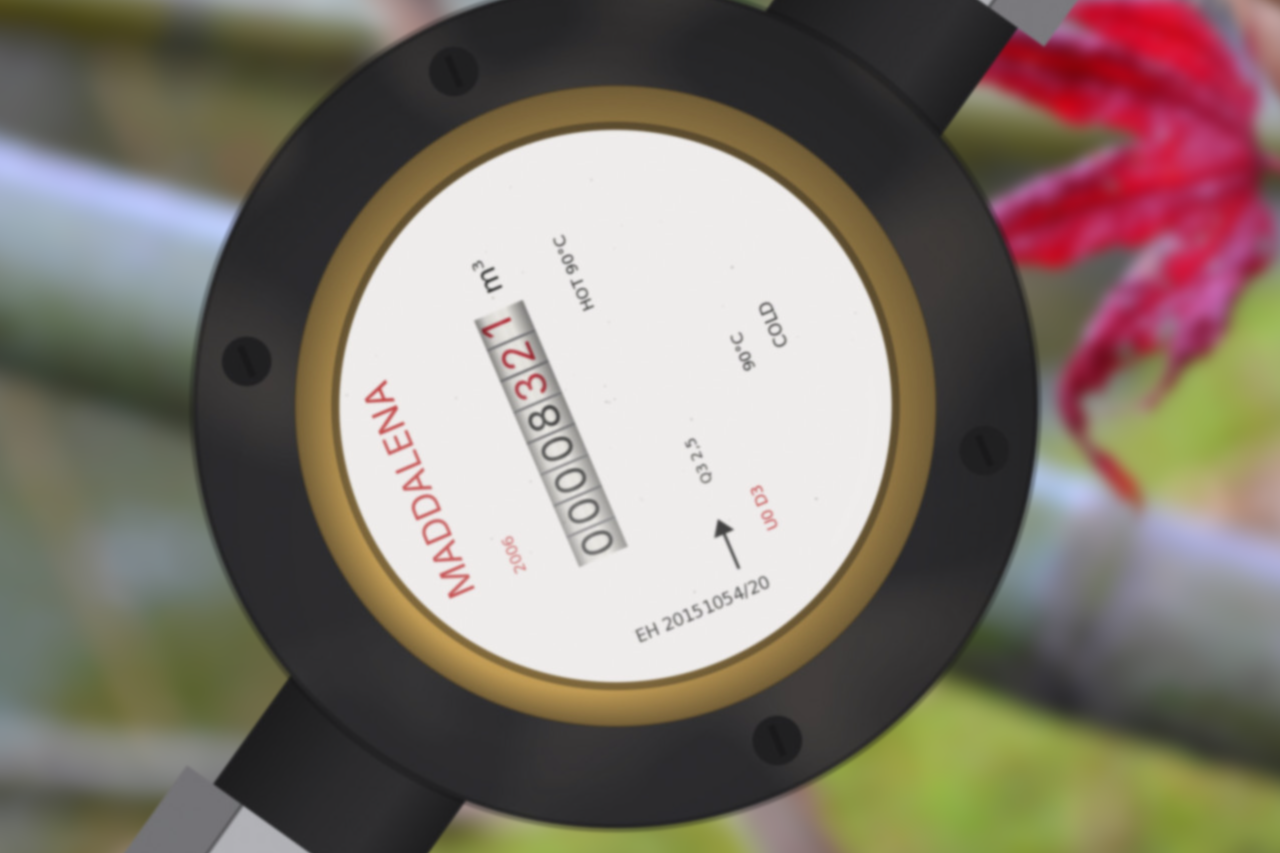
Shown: 8.321 m³
